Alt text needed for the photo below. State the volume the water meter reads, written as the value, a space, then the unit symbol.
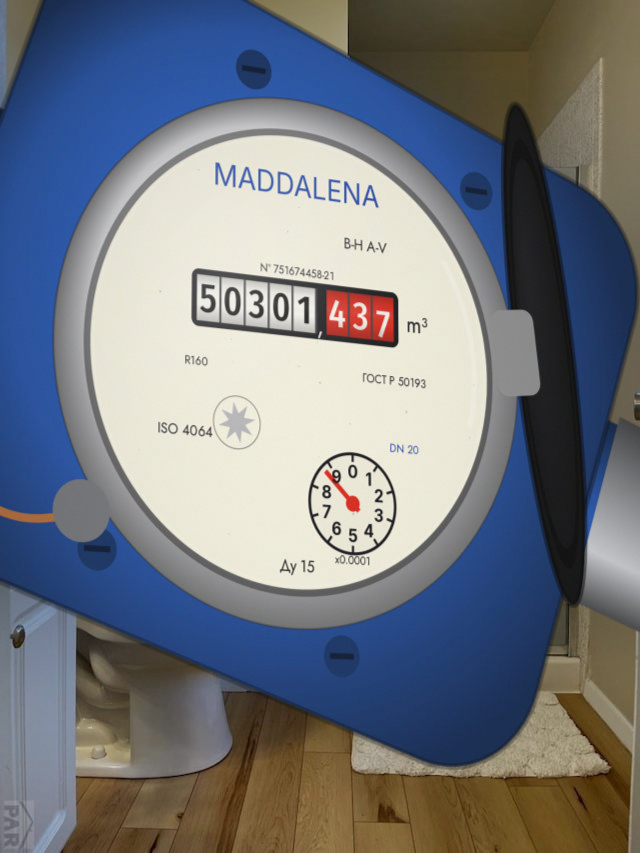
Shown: 50301.4368 m³
